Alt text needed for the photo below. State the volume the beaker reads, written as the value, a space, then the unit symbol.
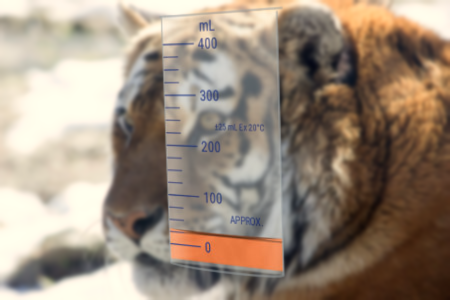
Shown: 25 mL
